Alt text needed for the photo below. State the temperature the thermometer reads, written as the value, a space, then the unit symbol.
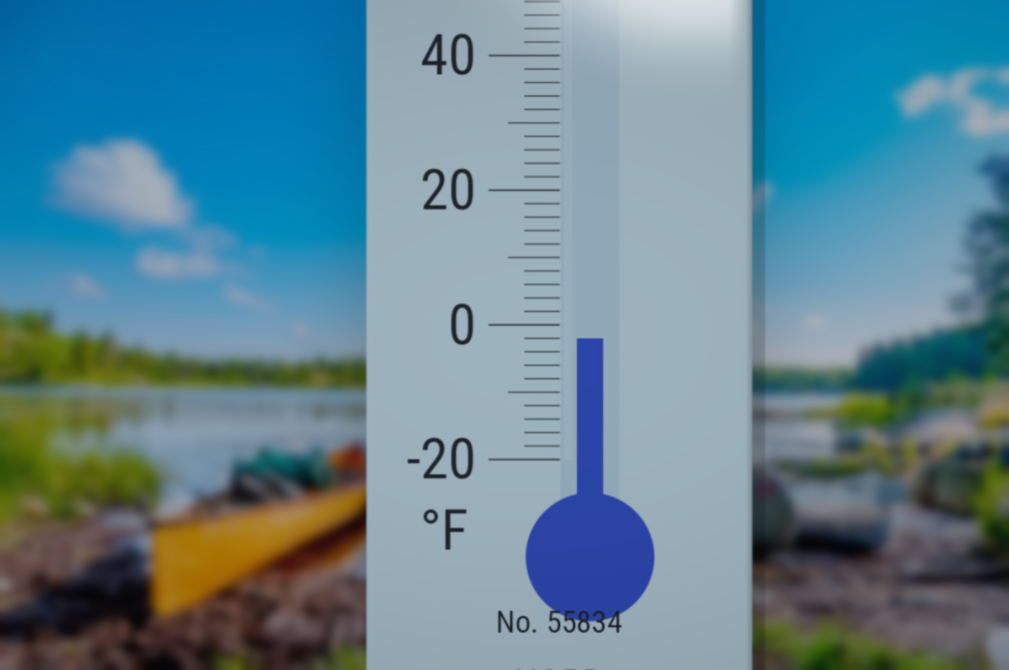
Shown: -2 °F
